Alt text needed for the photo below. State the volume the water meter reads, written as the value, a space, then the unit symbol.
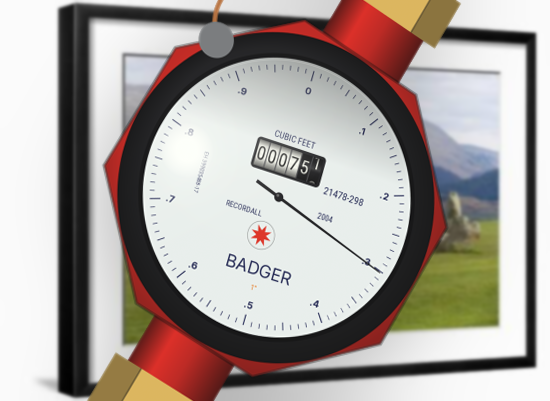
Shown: 751.30 ft³
